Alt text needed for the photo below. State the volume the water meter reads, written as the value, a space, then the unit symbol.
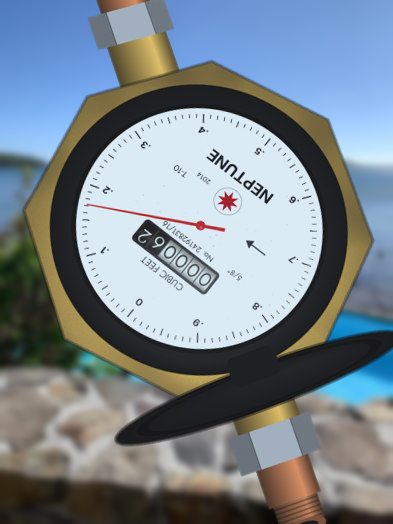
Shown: 62.17 ft³
